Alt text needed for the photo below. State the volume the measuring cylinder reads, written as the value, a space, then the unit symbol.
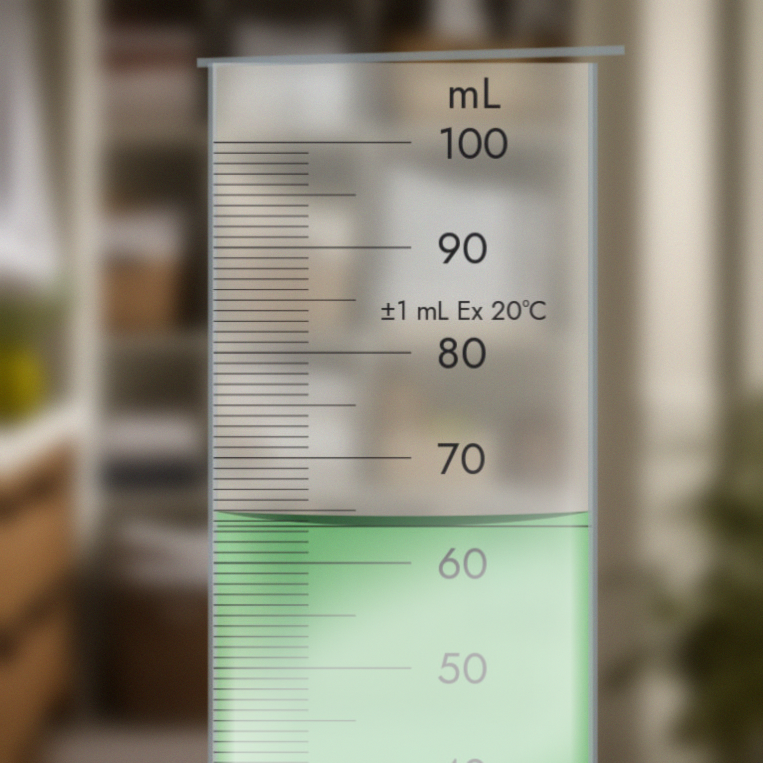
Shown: 63.5 mL
